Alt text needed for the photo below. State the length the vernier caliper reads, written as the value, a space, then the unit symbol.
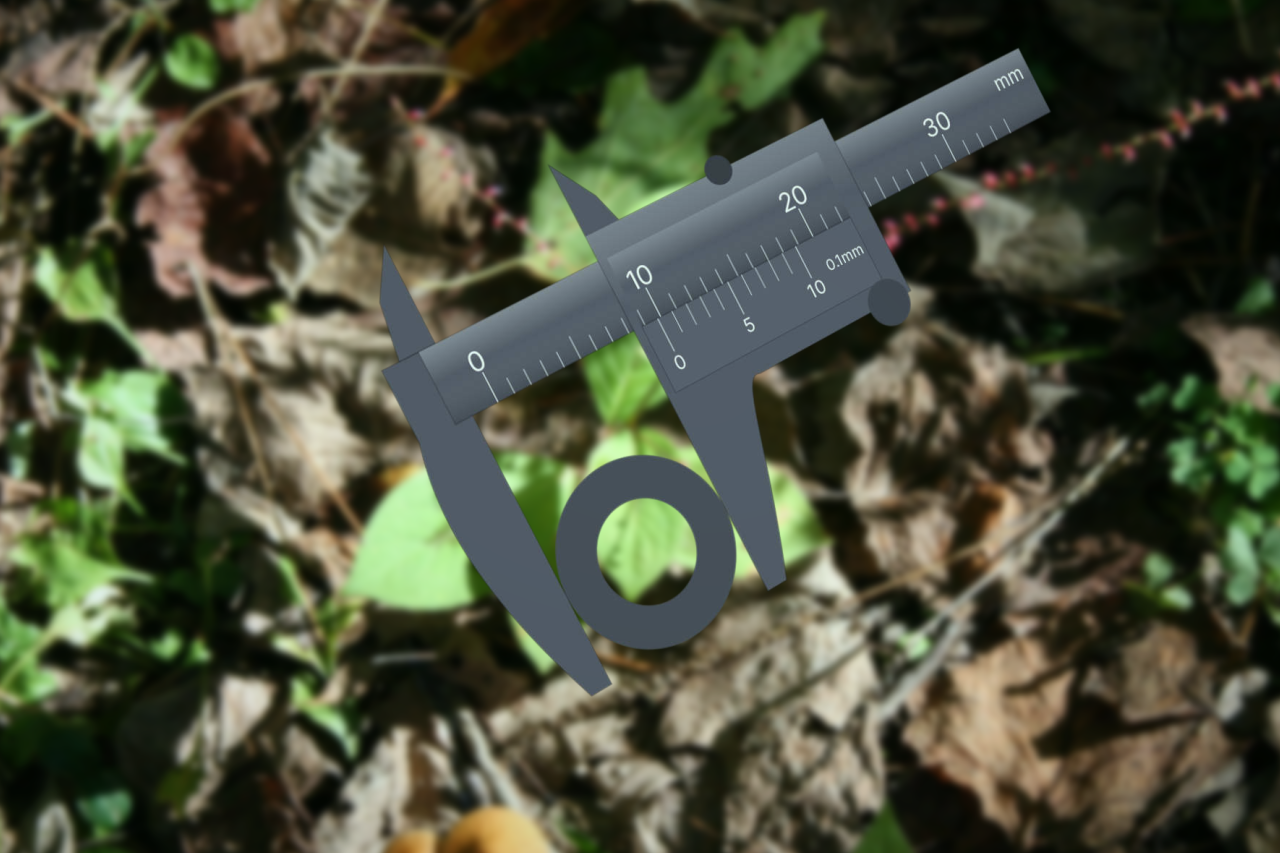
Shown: 9.8 mm
